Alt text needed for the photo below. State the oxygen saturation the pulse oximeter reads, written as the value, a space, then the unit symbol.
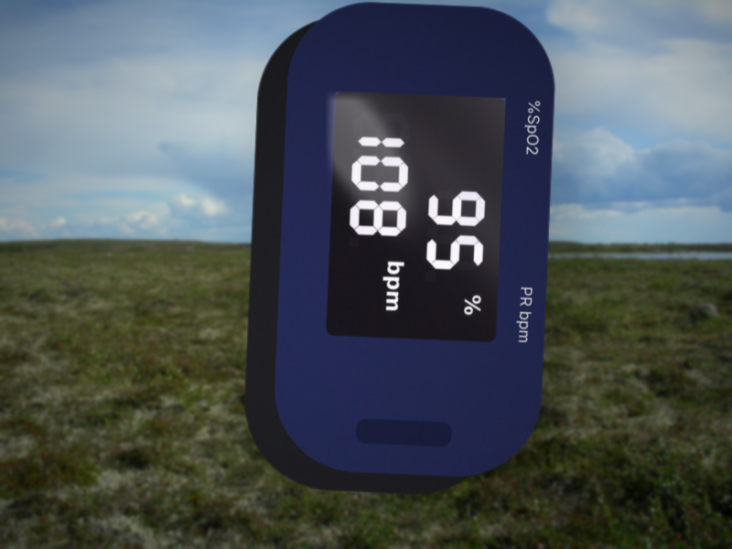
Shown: 95 %
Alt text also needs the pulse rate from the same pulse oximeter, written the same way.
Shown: 108 bpm
